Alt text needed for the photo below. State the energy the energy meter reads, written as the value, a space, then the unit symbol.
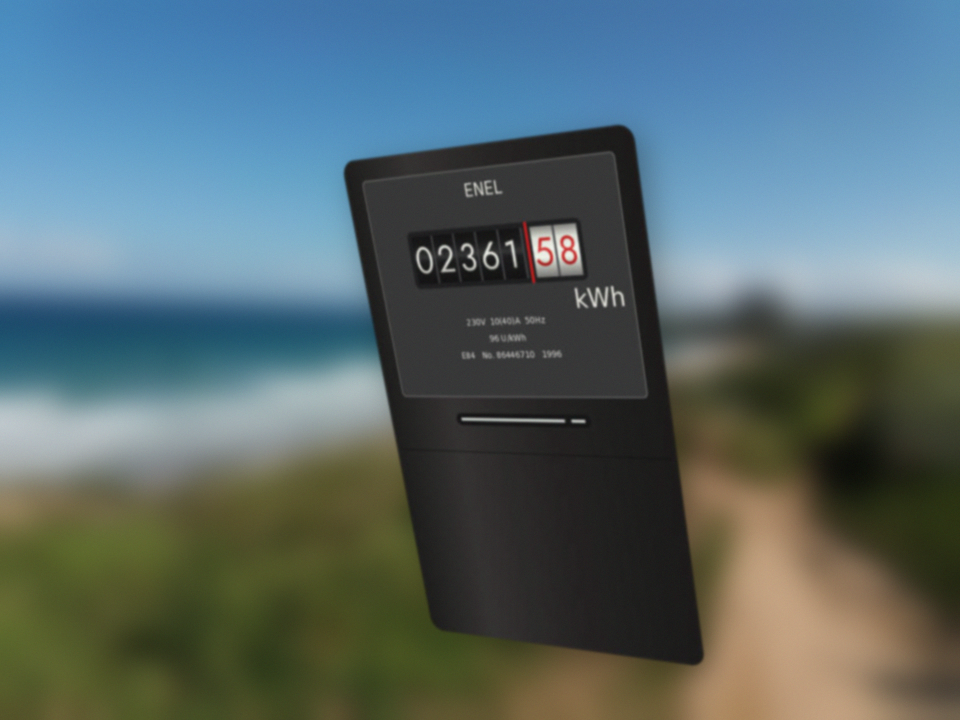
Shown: 2361.58 kWh
